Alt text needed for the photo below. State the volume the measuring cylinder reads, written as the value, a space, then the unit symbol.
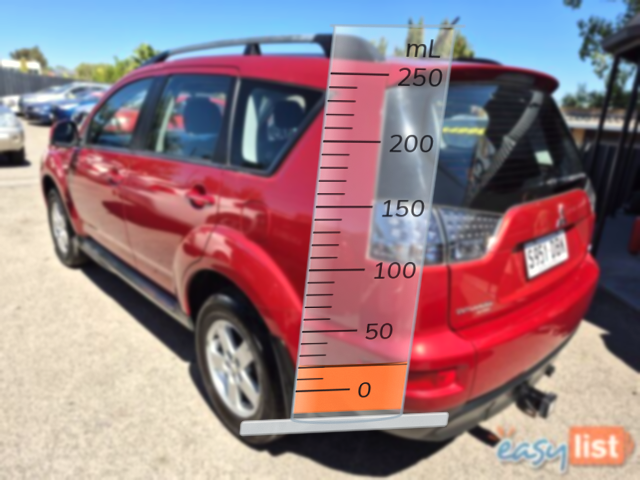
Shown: 20 mL
